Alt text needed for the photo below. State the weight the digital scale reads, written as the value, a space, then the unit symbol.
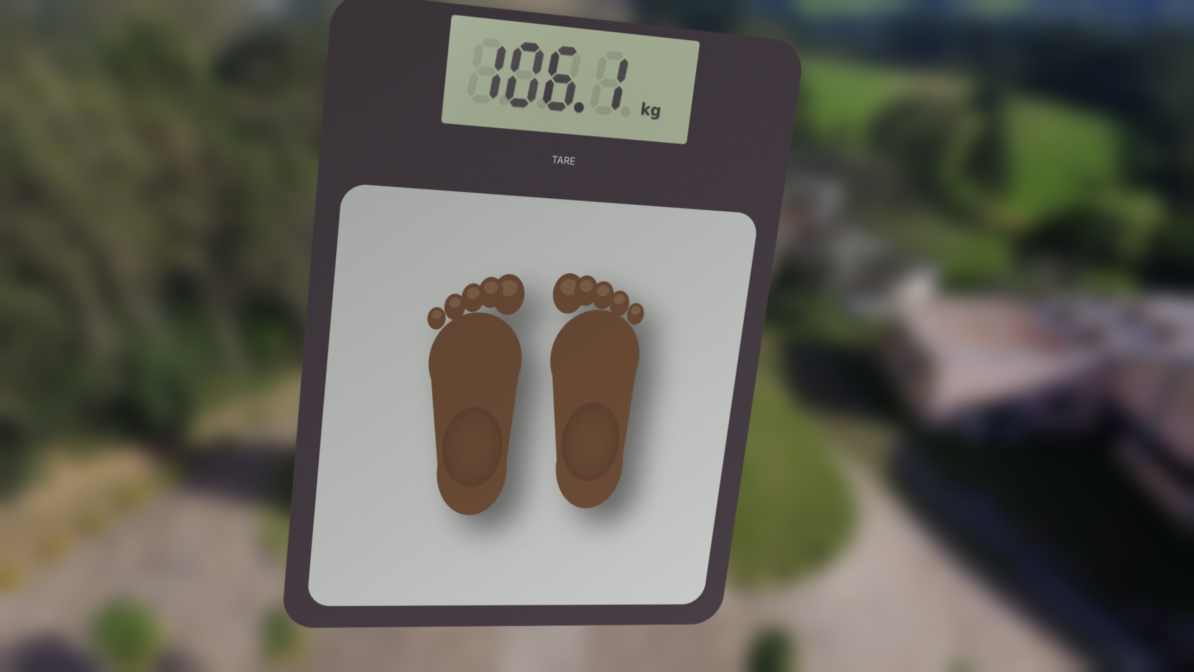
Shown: 106.1 kg
